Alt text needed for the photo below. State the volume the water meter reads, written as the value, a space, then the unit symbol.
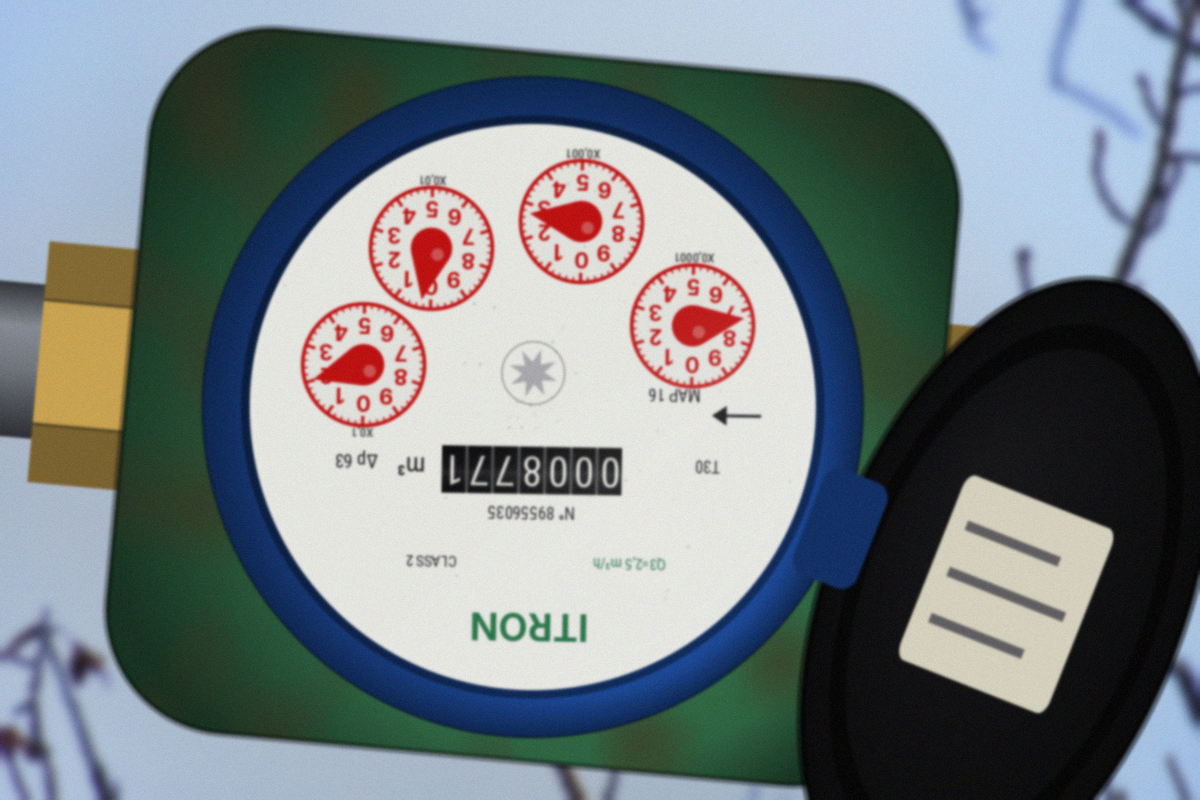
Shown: 8771.2027 m³
